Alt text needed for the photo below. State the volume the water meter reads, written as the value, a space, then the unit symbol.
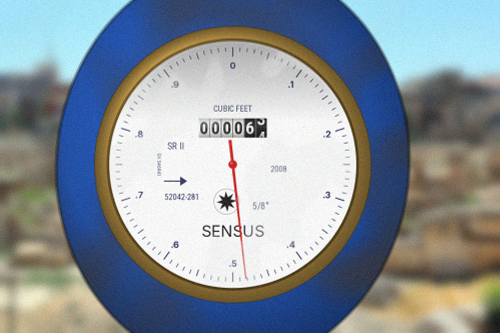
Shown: 63.48 ft³
